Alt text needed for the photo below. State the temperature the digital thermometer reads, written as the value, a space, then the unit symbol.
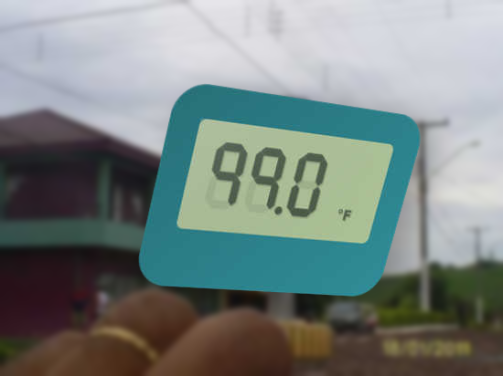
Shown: 99.0 °F
